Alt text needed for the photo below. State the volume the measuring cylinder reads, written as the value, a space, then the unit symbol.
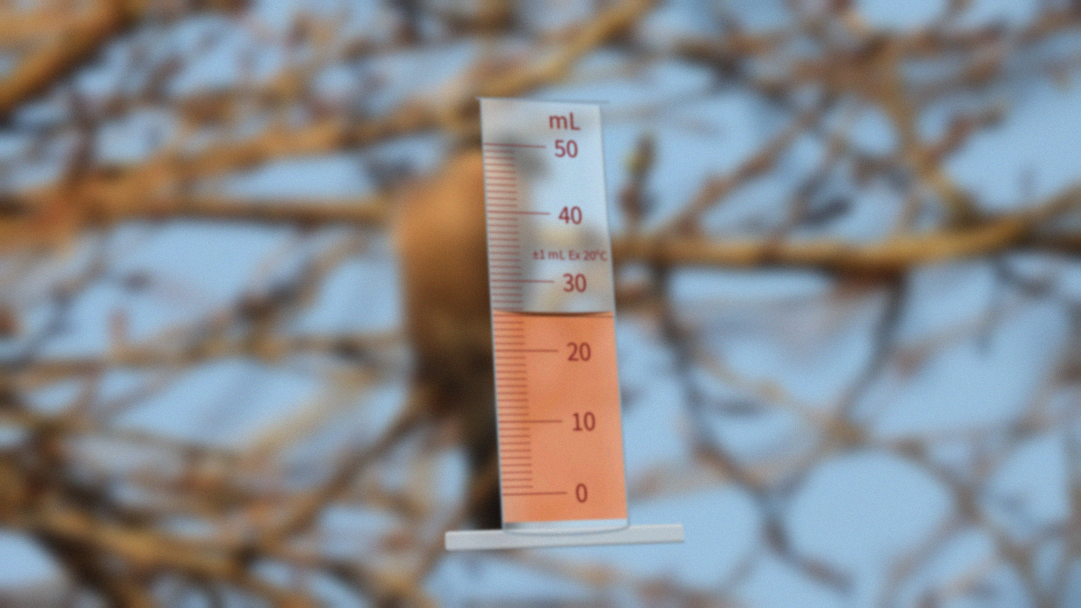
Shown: 25 mL
